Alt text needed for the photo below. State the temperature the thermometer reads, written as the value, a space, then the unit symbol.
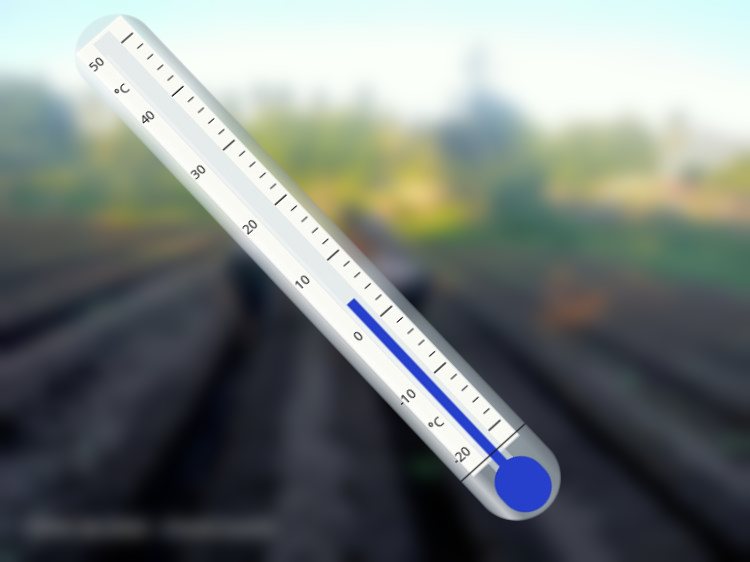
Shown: 4 °C
